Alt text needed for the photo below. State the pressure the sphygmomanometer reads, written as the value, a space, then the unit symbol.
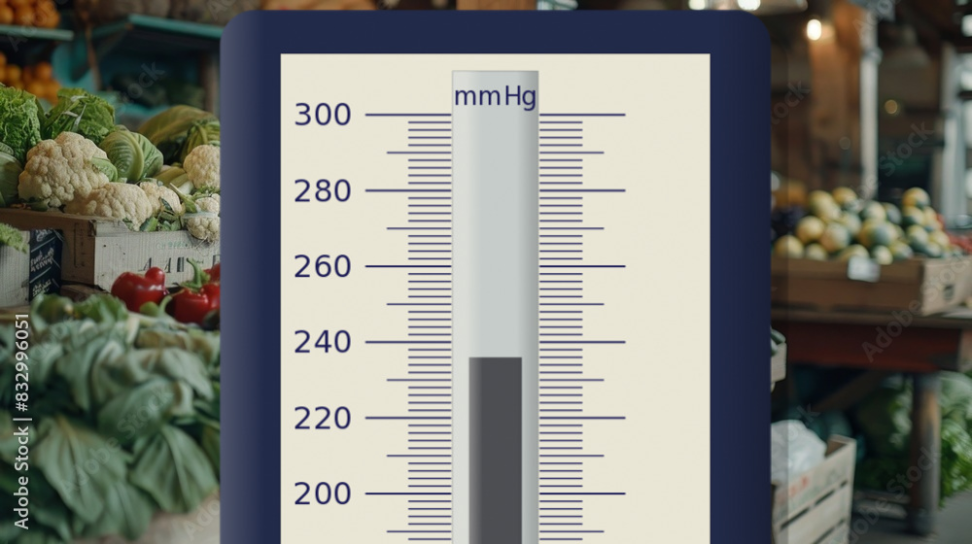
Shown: 236 mmHg
